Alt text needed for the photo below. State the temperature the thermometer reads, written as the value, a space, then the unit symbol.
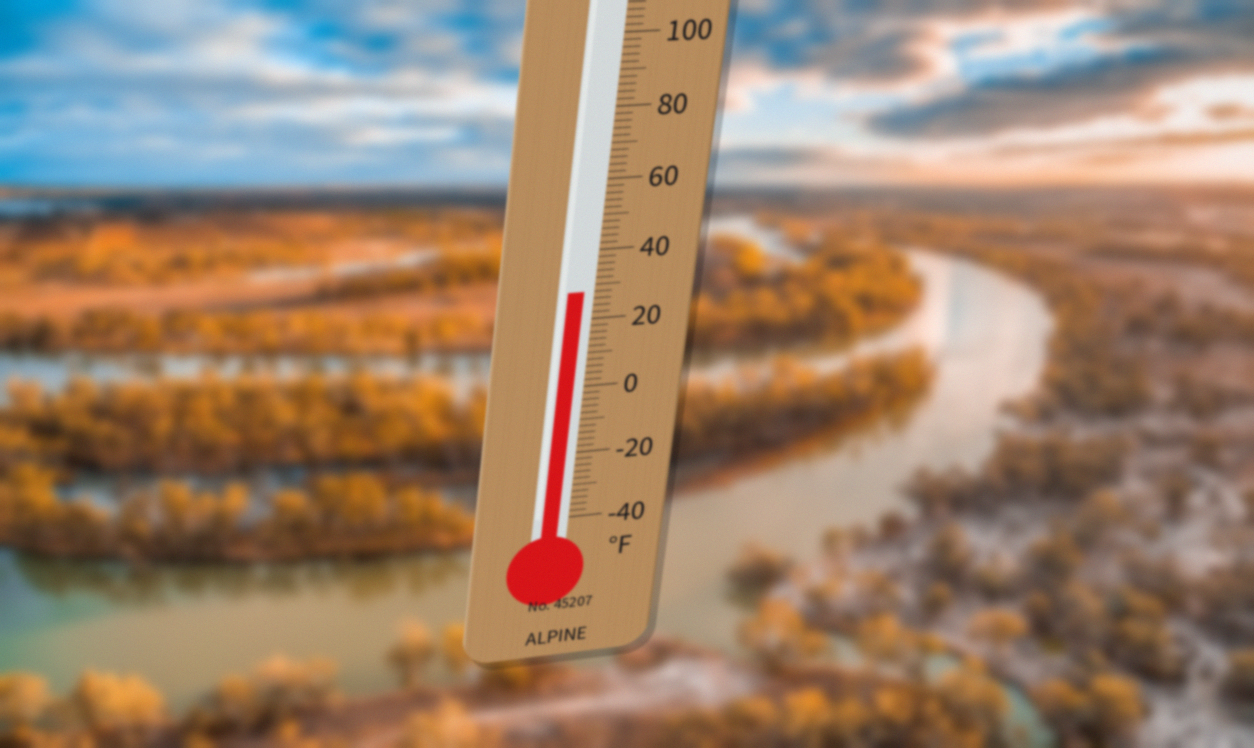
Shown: 28 °F
